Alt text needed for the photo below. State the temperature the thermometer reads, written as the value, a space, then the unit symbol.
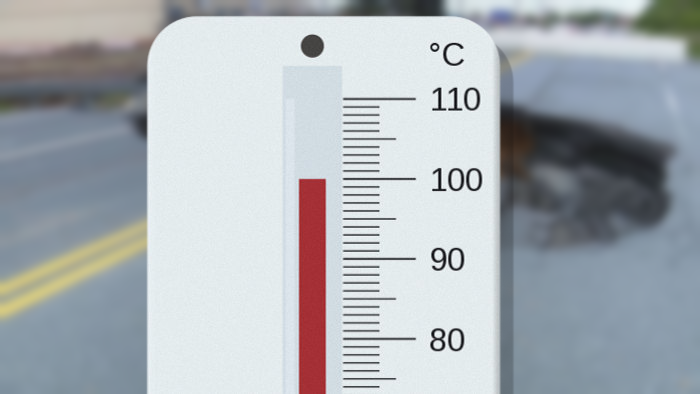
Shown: 100 °C
